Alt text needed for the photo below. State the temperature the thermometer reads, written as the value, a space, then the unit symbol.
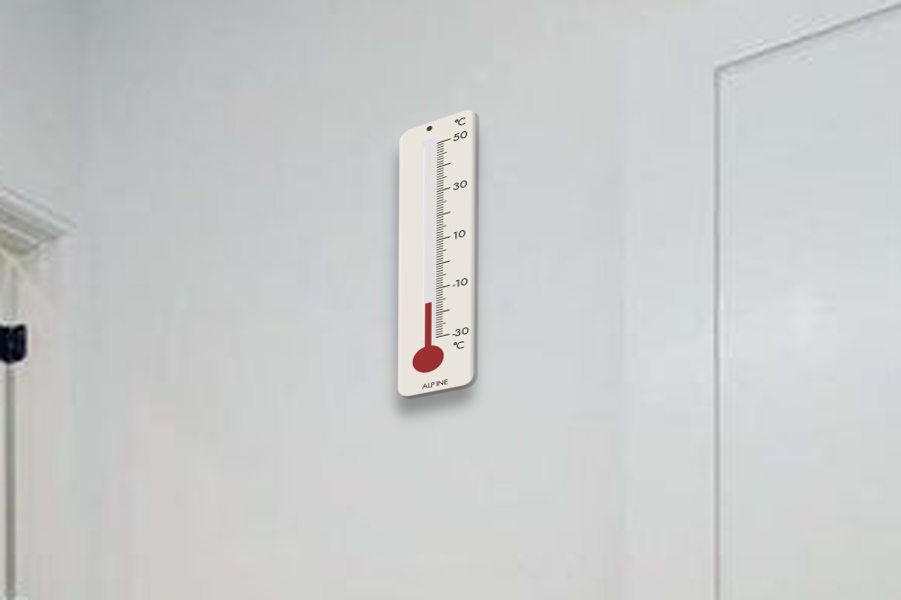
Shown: -15 °C
